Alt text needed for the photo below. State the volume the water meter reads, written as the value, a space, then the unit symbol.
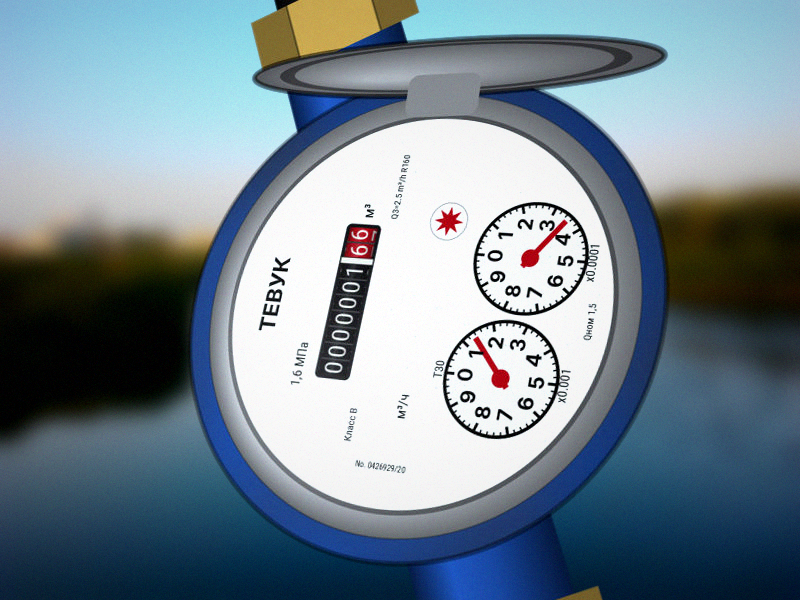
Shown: 1.6613 m³
